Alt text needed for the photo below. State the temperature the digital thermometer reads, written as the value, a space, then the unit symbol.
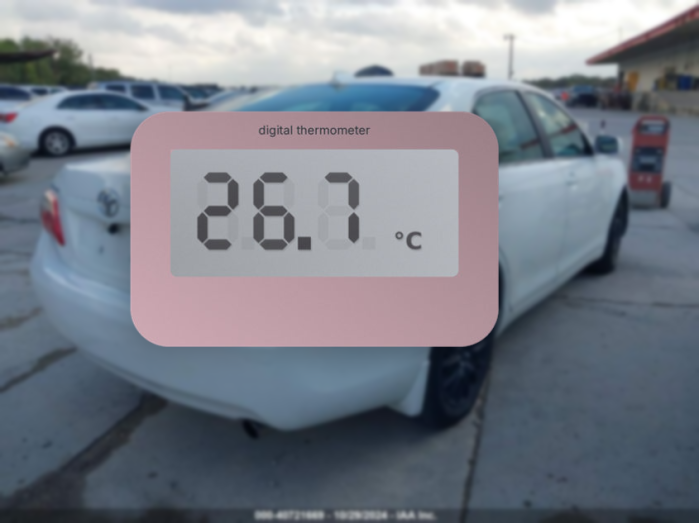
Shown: 26.7 °C
